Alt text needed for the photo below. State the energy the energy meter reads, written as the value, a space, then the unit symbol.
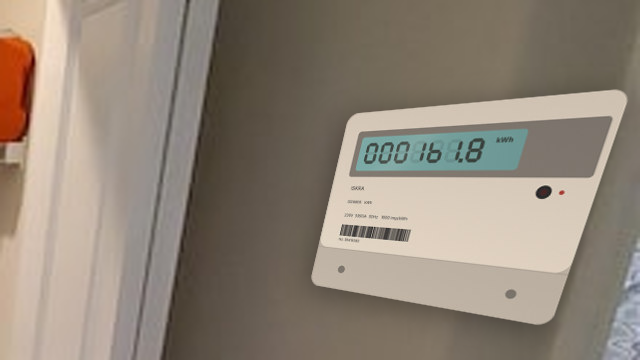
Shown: 161.8 kWh
